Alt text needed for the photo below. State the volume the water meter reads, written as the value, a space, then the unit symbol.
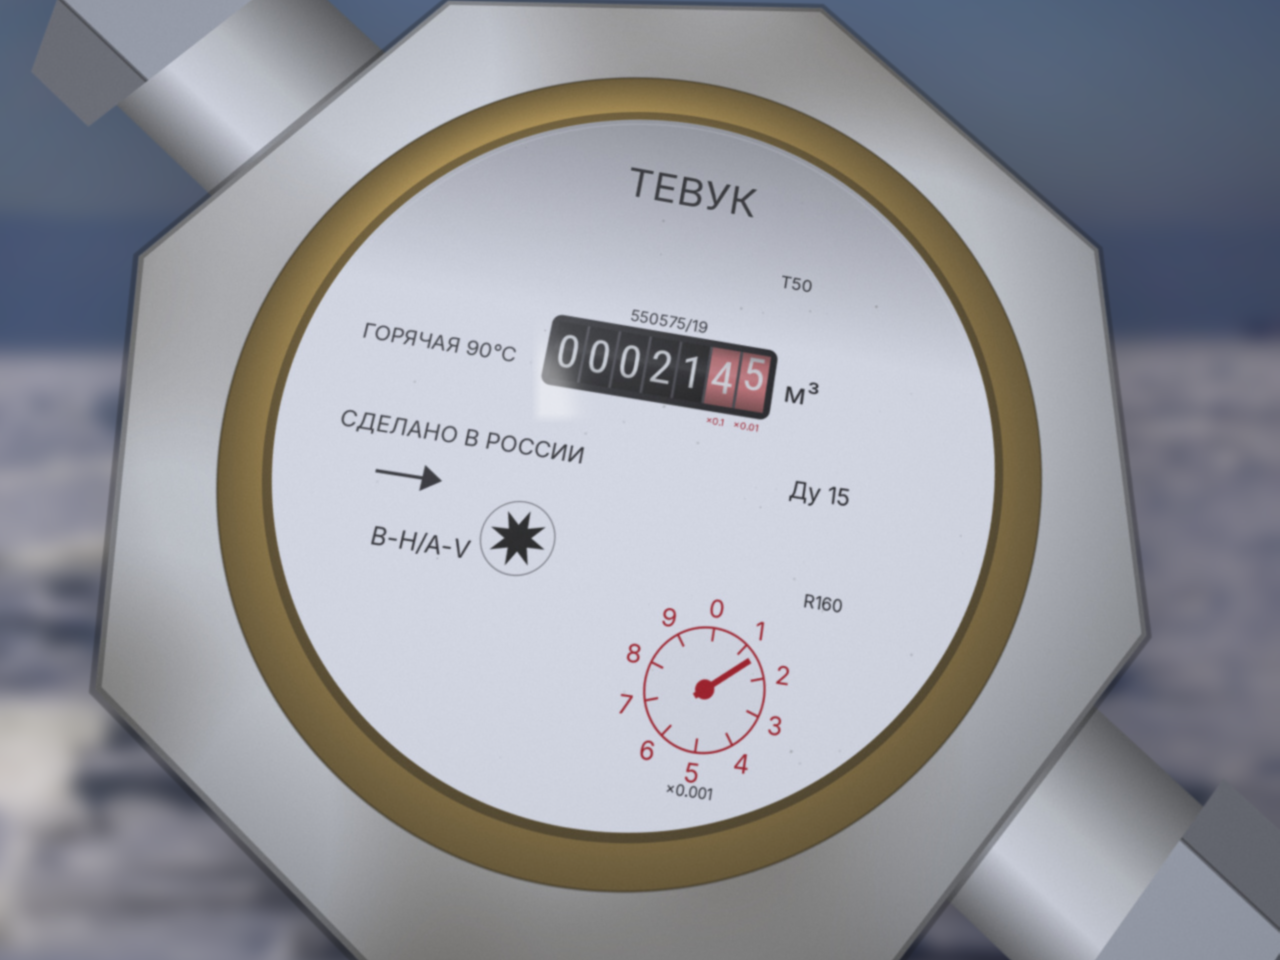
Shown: 21.451 m³
